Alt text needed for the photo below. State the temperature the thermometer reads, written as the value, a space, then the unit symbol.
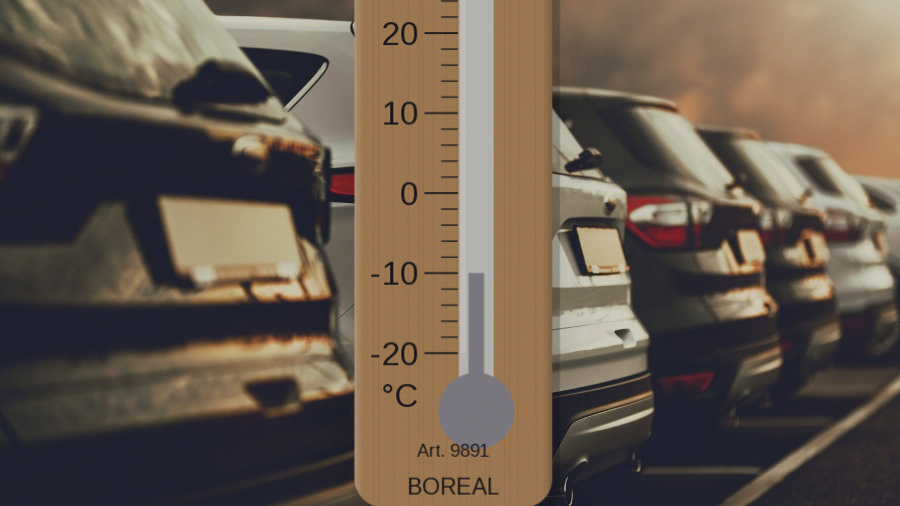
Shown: -10 °C
